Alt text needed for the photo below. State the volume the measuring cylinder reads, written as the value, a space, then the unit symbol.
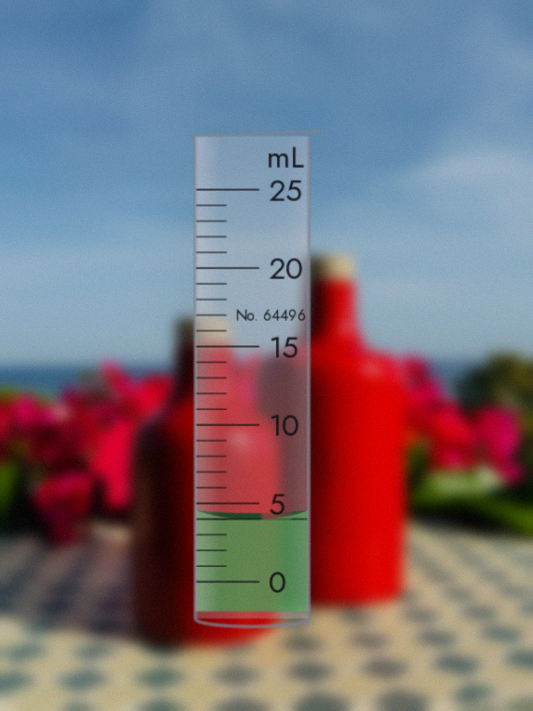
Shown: 4 mL
